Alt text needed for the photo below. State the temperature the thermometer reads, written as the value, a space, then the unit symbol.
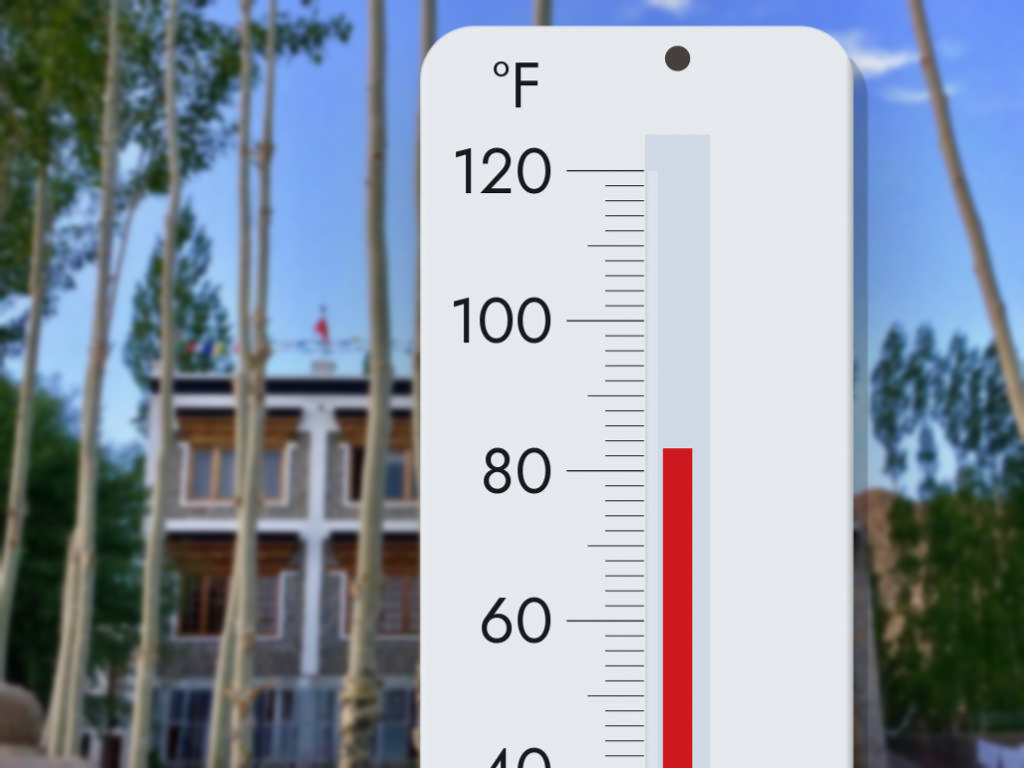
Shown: 83 °F
